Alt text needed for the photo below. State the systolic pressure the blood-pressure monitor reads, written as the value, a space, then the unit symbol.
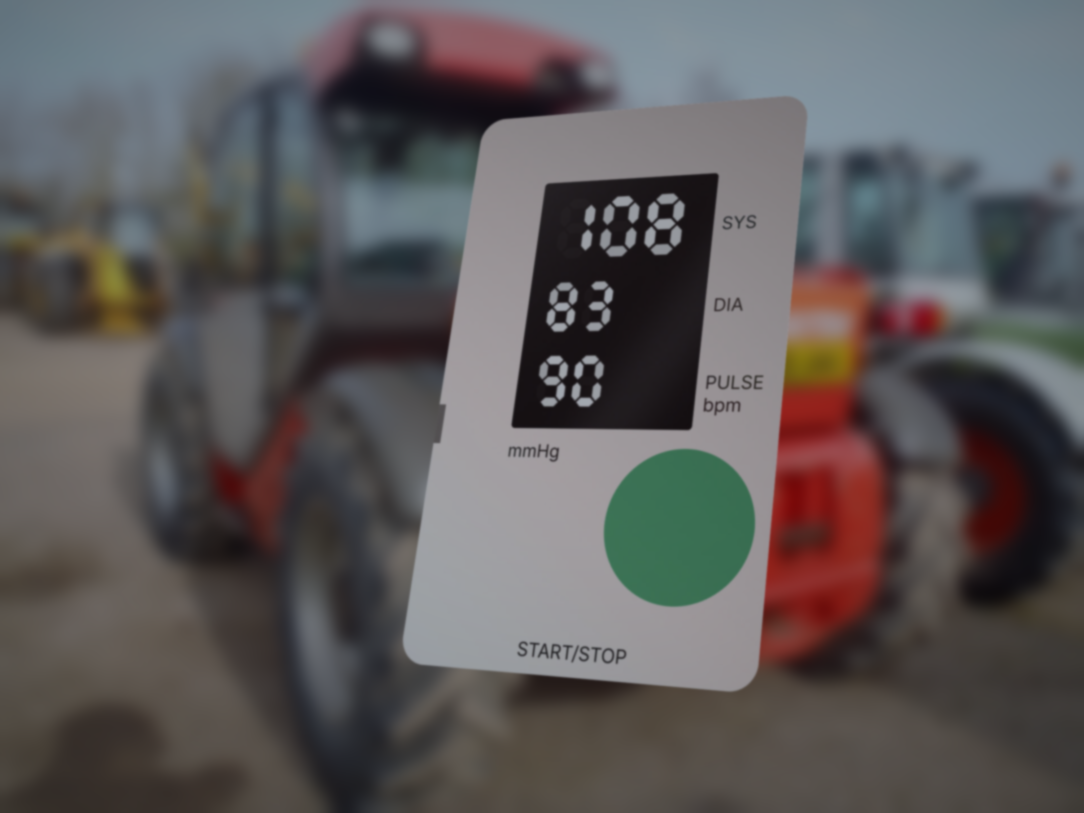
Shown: 108 mmHg
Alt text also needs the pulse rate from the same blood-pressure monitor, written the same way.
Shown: 90 bpm
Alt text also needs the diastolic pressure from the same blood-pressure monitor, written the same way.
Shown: 83 mmHg
